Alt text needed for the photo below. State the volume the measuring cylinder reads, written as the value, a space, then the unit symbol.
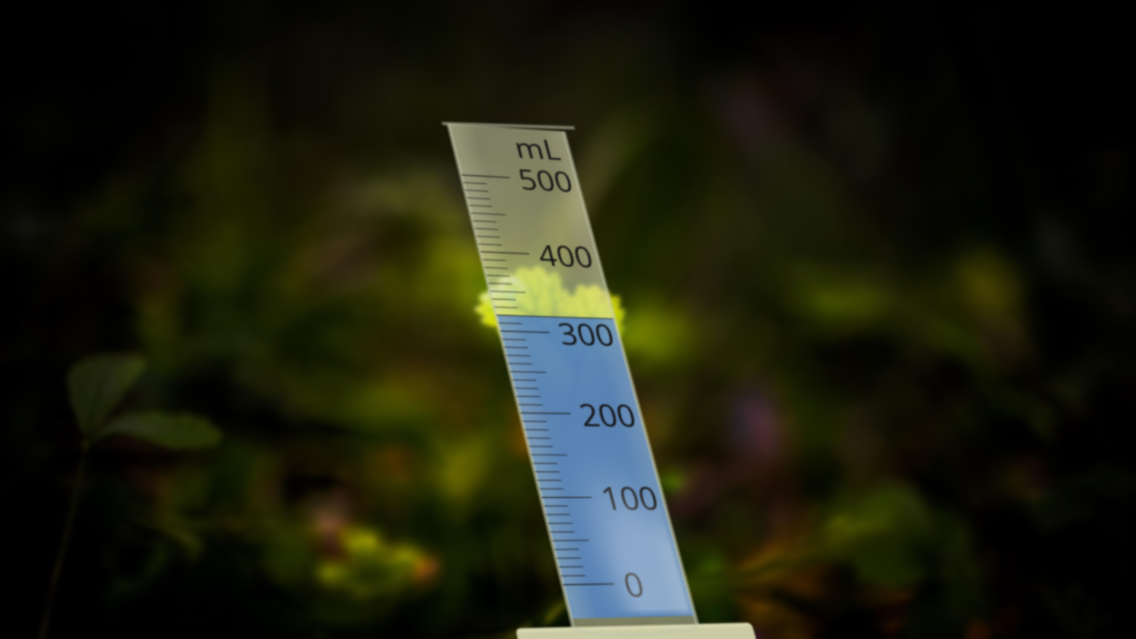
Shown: 320 mL
